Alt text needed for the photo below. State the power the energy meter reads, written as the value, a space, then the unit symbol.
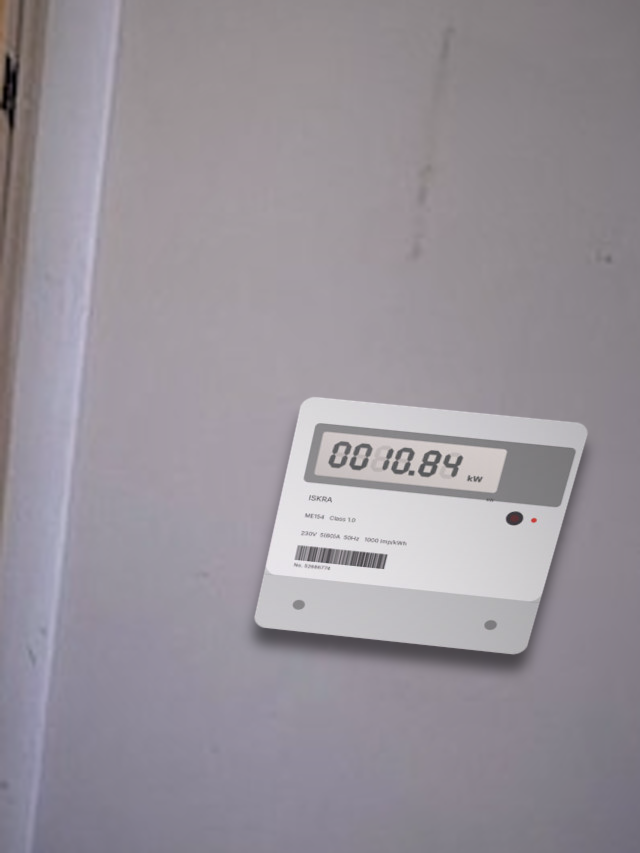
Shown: 10.84 kW
